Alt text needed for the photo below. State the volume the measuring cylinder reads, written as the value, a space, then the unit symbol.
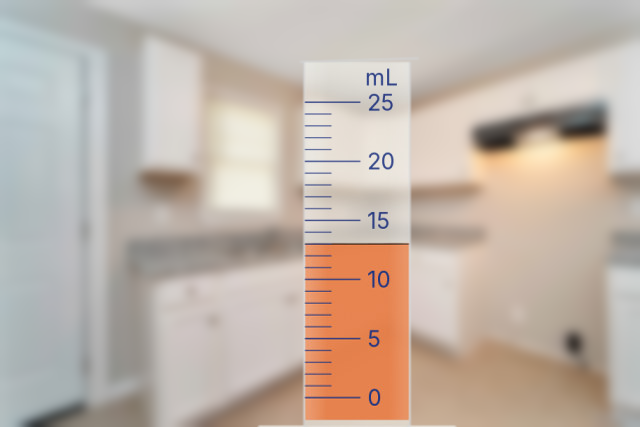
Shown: 13 mL
